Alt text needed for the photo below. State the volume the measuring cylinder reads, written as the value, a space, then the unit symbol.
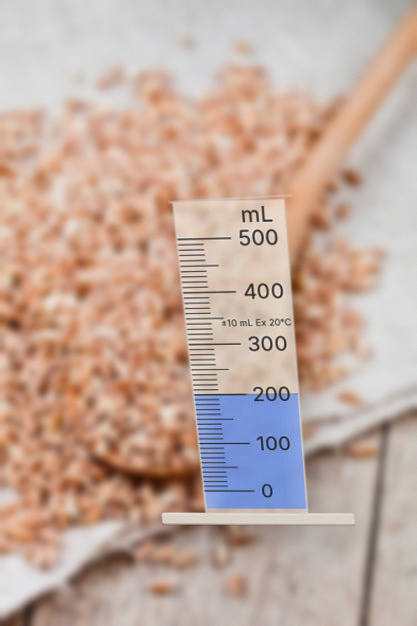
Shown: 200 mL
